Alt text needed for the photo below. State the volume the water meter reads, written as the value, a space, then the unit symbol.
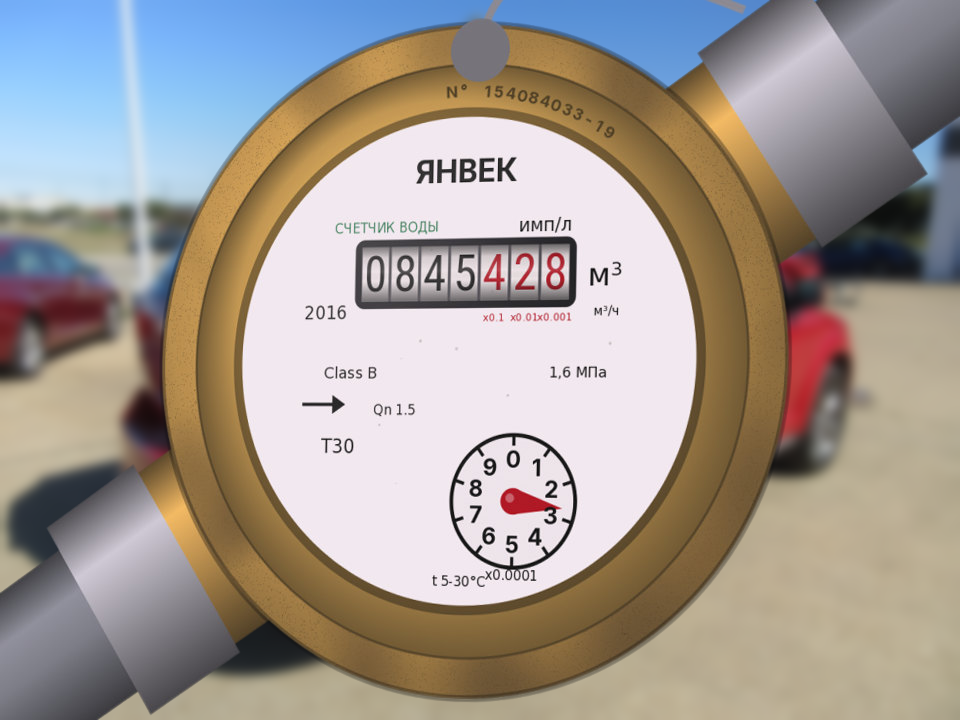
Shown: 845.4282 m³
